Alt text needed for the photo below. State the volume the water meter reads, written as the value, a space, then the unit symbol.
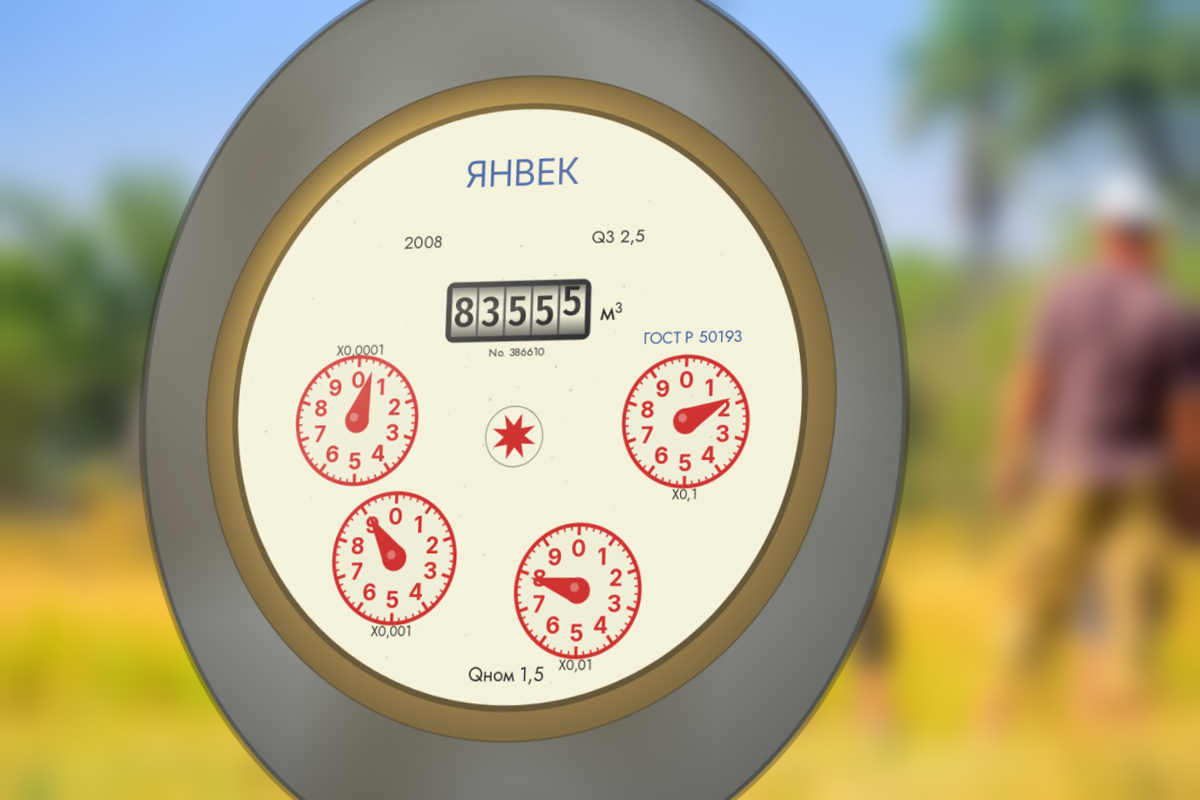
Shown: 83555.1790 m³
